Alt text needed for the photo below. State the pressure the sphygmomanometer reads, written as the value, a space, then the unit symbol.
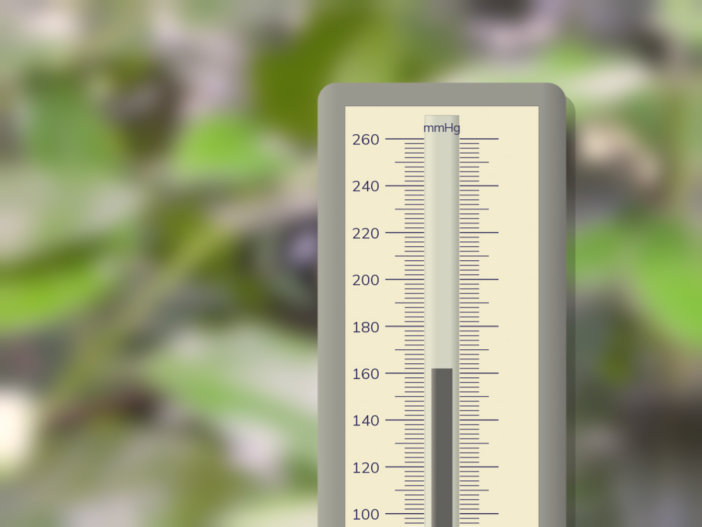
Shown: 162 mmHg
